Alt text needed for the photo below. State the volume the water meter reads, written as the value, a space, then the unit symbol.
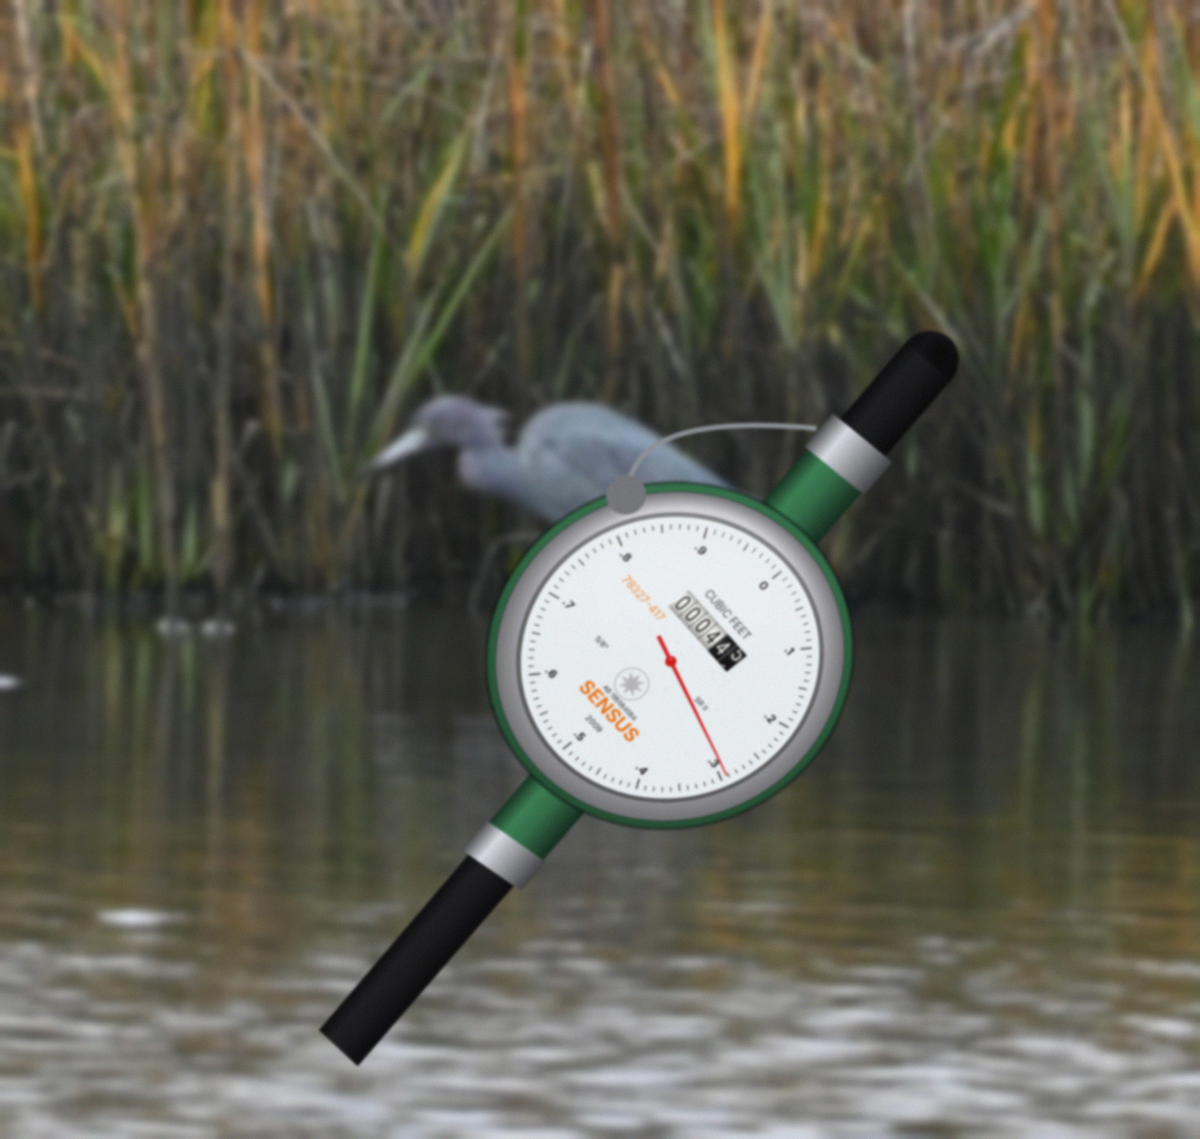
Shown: 445.29 ft³
